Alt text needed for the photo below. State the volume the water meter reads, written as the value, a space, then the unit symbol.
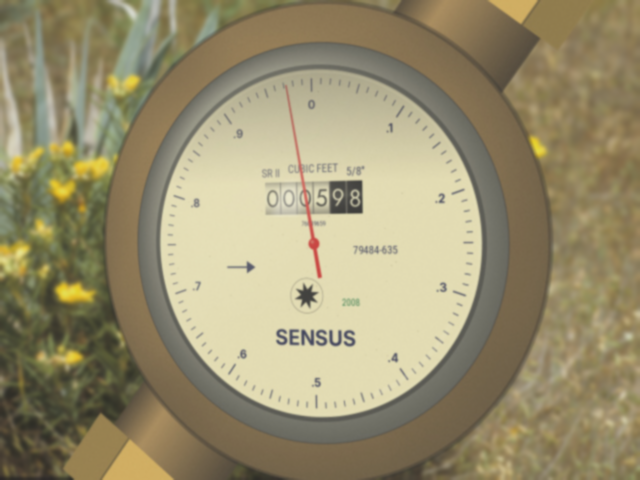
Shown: 597.97 ft³
